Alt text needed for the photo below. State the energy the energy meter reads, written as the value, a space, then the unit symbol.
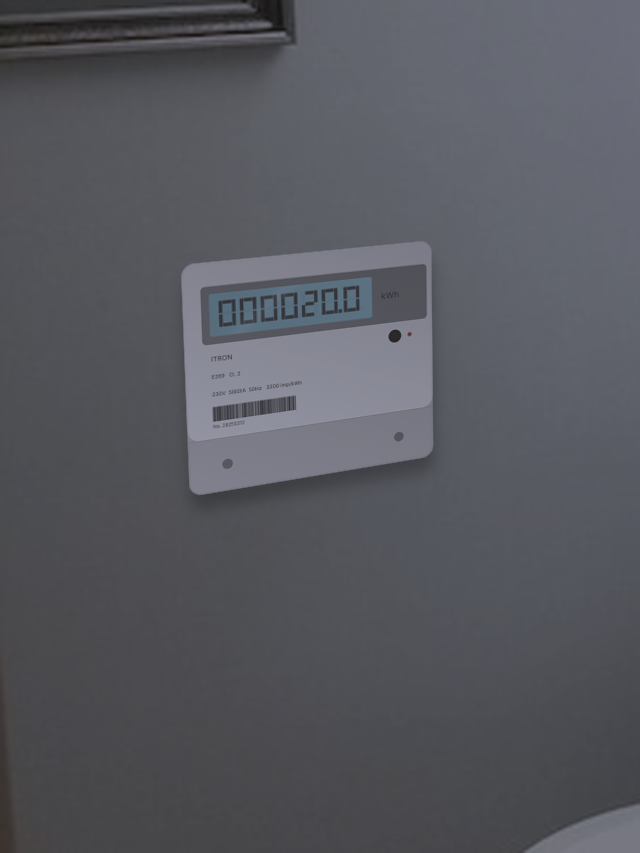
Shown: 20.0 kWh
